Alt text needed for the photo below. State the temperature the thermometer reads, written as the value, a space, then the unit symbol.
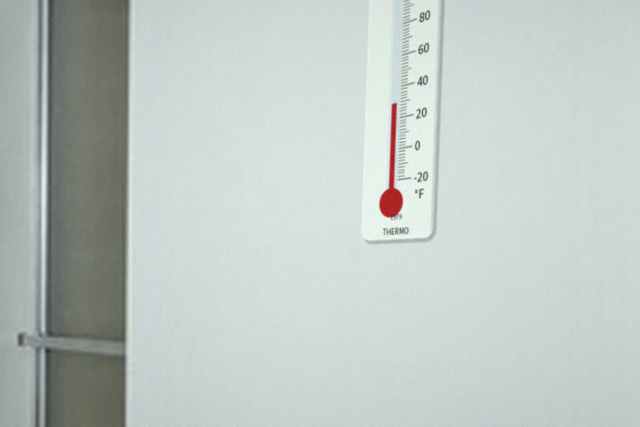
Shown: 30 °F
